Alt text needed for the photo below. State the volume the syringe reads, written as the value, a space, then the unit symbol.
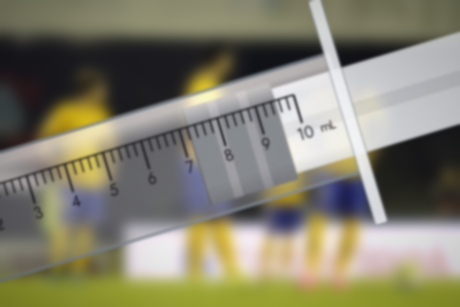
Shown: 7.2 mL
